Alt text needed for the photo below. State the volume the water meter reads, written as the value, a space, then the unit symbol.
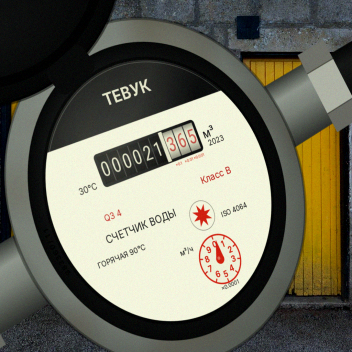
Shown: 21.3650 m³
